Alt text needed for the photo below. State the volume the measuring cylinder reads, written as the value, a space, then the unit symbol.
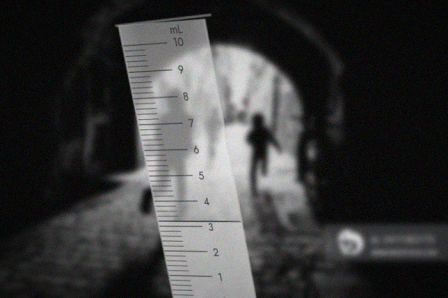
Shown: 3.2 mL
